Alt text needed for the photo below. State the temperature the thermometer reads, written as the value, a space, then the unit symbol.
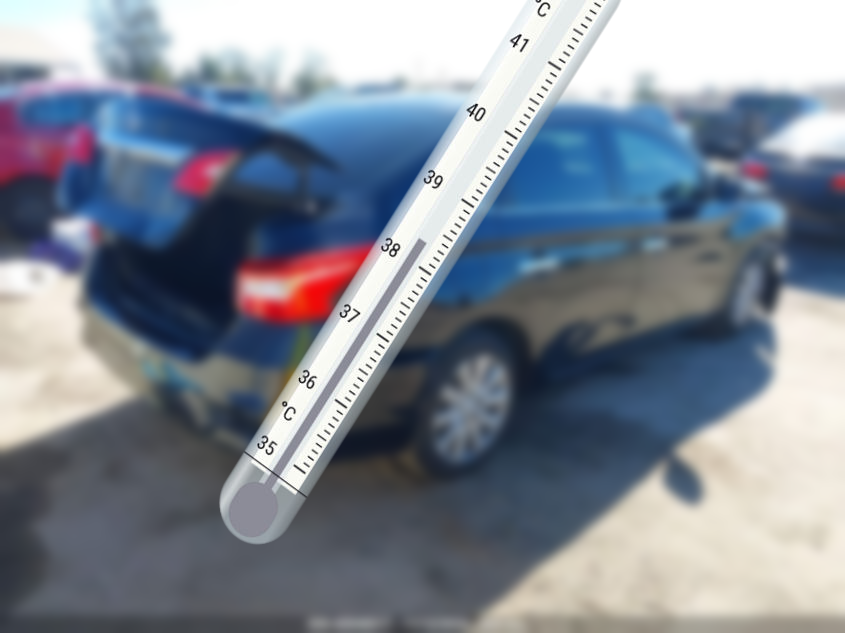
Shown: 38.3 °C
